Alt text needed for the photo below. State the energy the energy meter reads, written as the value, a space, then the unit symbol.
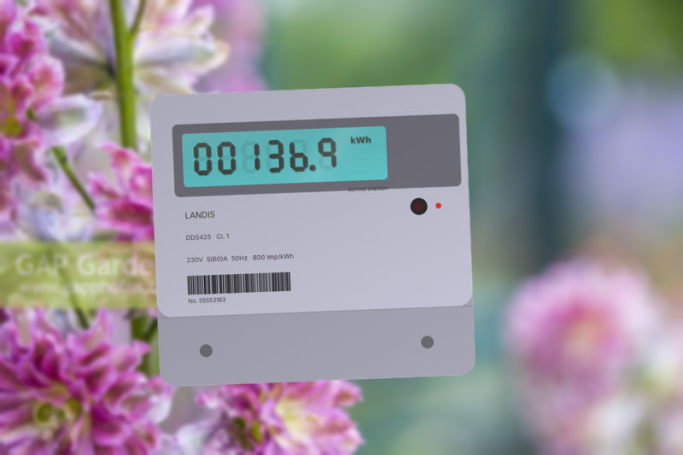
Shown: 136.9 kWh
